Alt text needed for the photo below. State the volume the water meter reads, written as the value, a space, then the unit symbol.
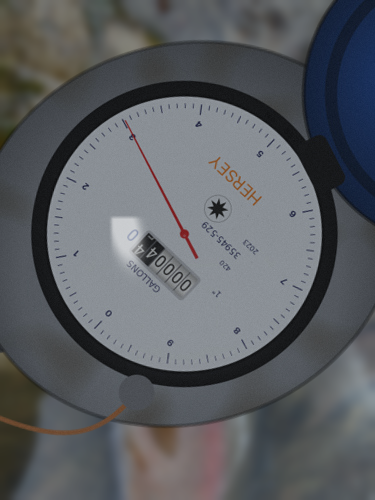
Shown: 443.0 gal
